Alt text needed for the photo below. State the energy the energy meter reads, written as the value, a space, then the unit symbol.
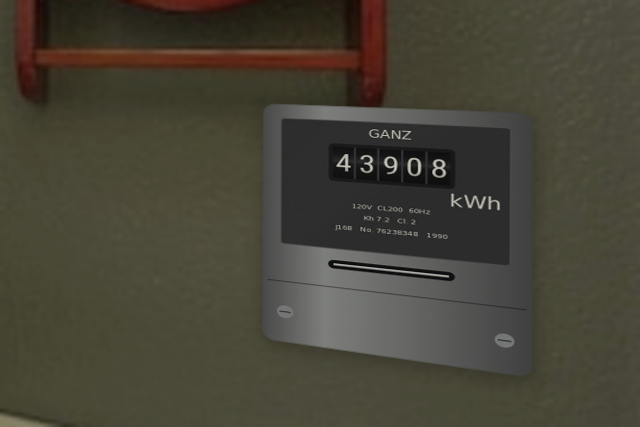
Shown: 43908 kWh
